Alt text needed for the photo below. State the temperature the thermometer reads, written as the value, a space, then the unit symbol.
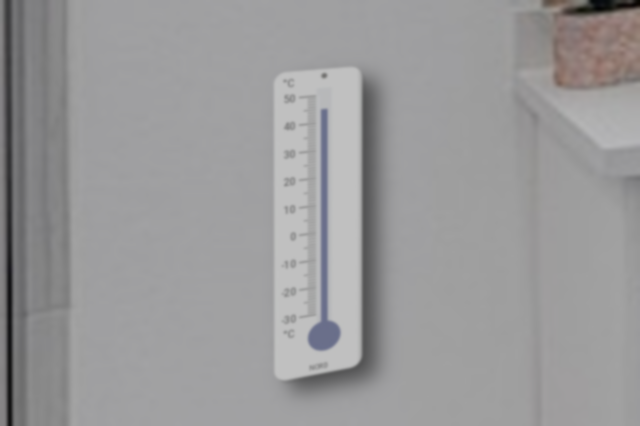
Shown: 45 °C
